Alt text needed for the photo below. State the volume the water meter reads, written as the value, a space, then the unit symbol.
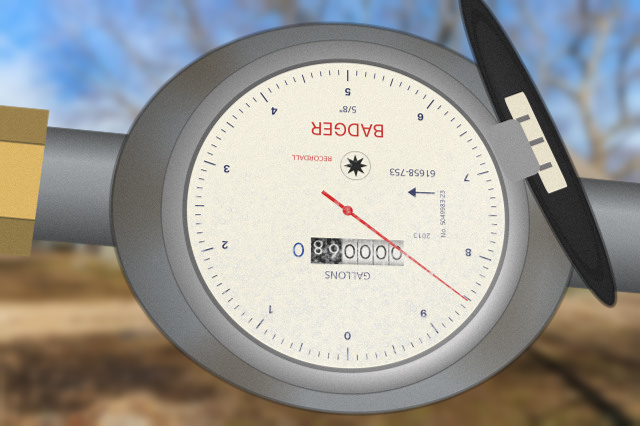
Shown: 678.5 gal
